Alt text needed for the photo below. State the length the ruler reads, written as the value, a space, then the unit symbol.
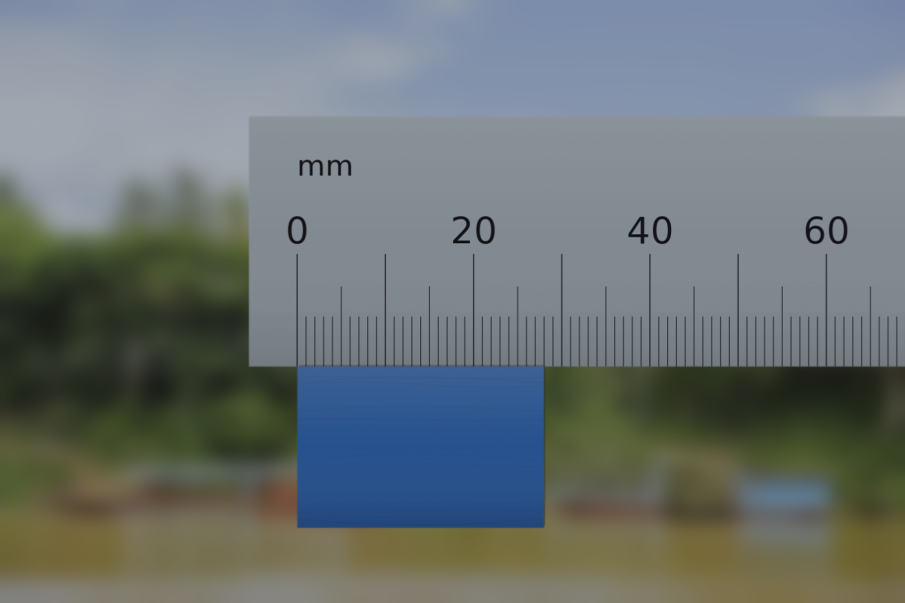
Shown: 28 mm
